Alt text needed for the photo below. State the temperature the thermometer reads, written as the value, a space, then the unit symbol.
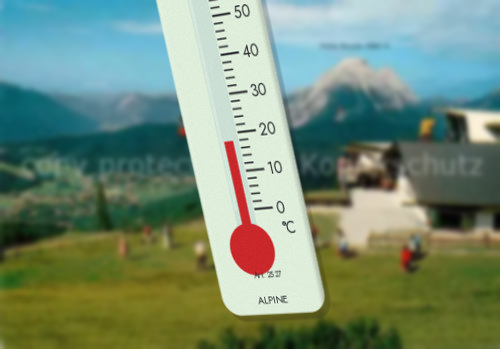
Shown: 18 °C
